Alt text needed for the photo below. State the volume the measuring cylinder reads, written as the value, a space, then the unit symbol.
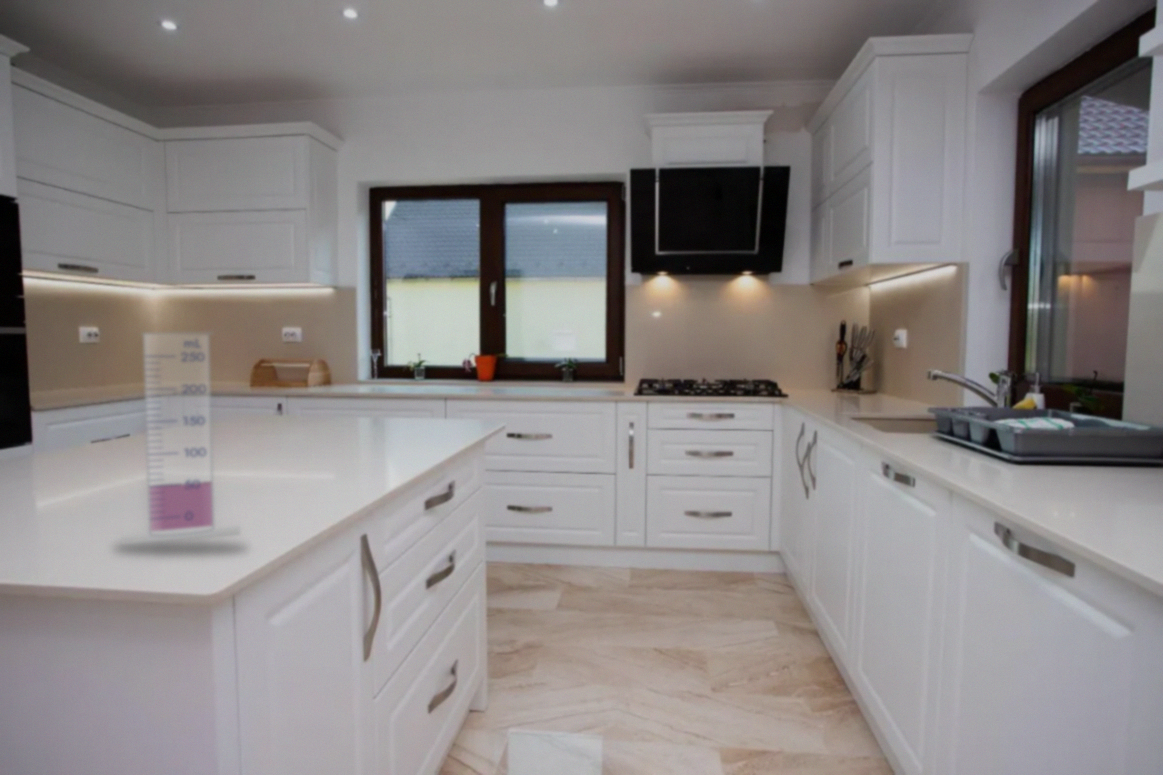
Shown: 50 mL
